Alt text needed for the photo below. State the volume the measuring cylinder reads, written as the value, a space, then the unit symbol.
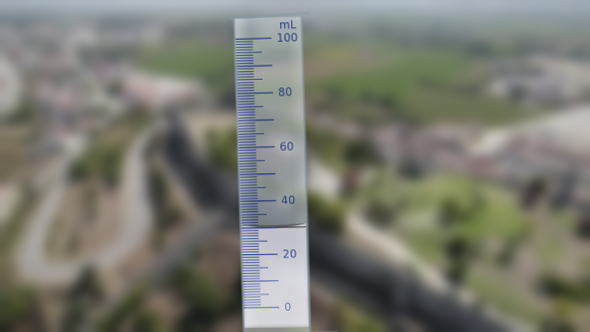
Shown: 30 mL
